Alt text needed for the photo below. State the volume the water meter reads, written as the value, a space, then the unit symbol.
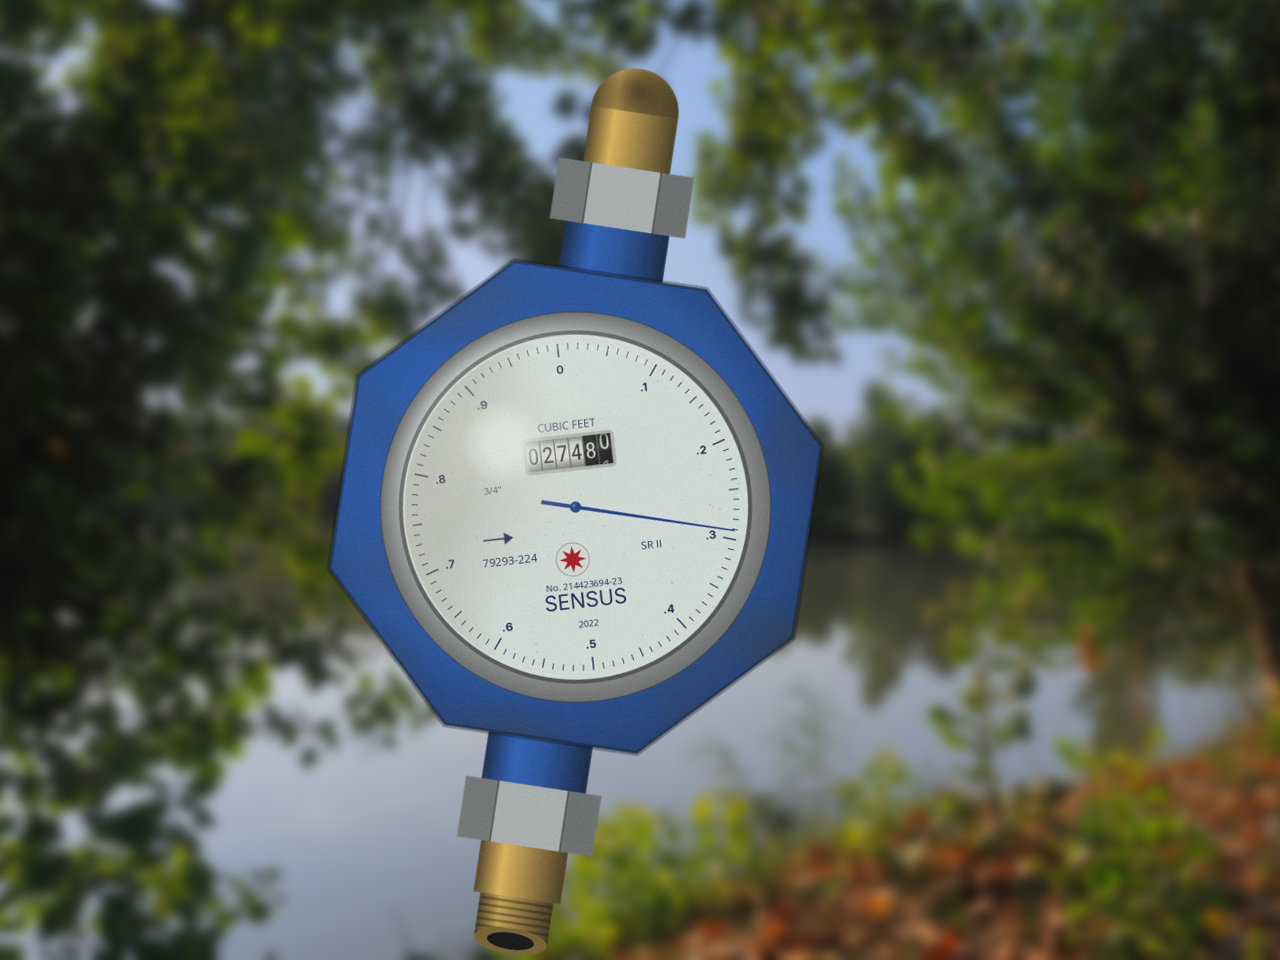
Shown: 27480.29 ft³
